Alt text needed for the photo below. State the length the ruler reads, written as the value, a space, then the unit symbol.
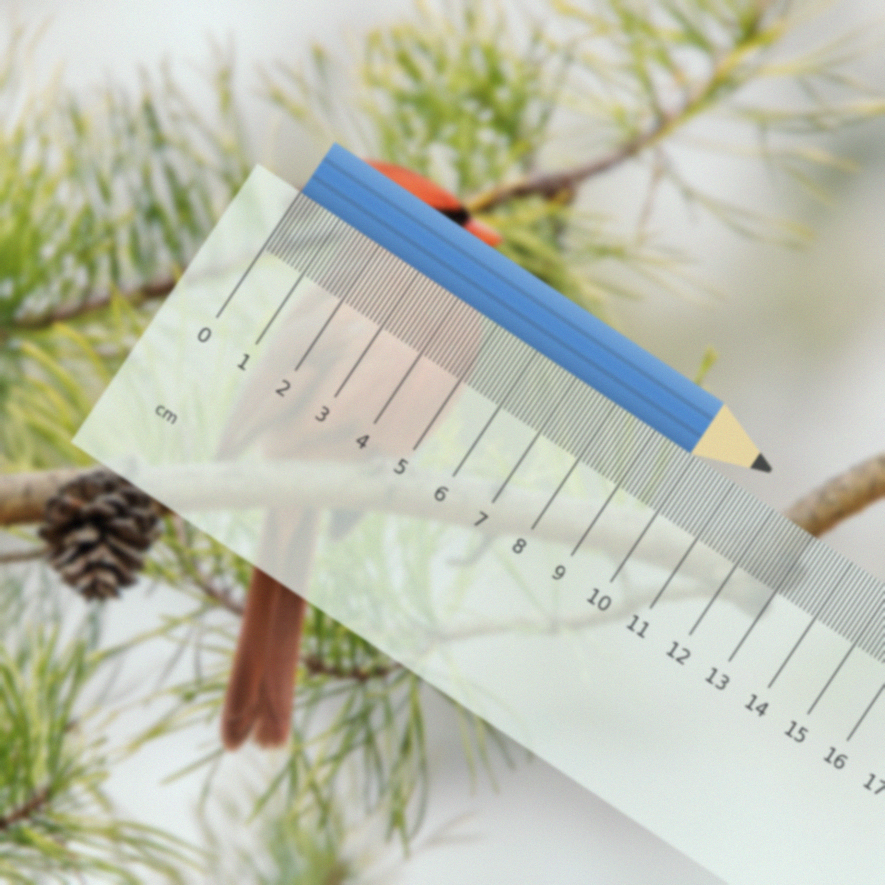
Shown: 11.5 cm
